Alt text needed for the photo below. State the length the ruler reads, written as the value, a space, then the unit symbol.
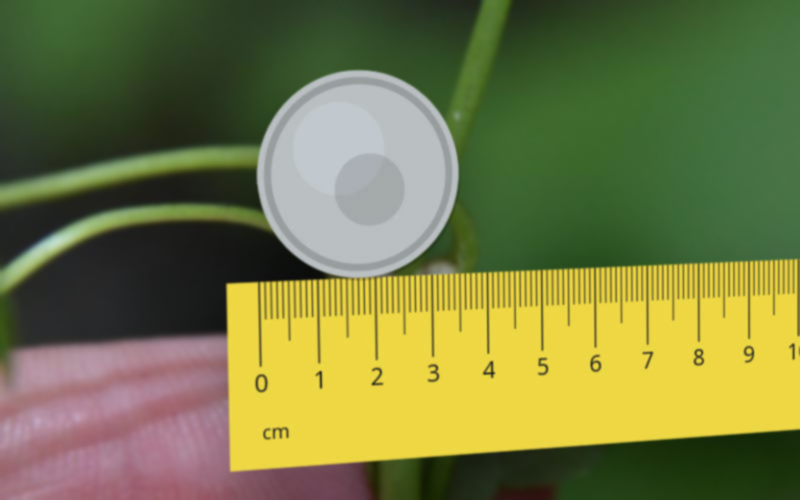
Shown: 3.5 cm
